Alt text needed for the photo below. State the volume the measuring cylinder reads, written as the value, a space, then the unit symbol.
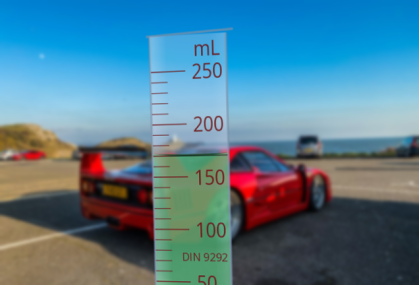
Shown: 170 mL
